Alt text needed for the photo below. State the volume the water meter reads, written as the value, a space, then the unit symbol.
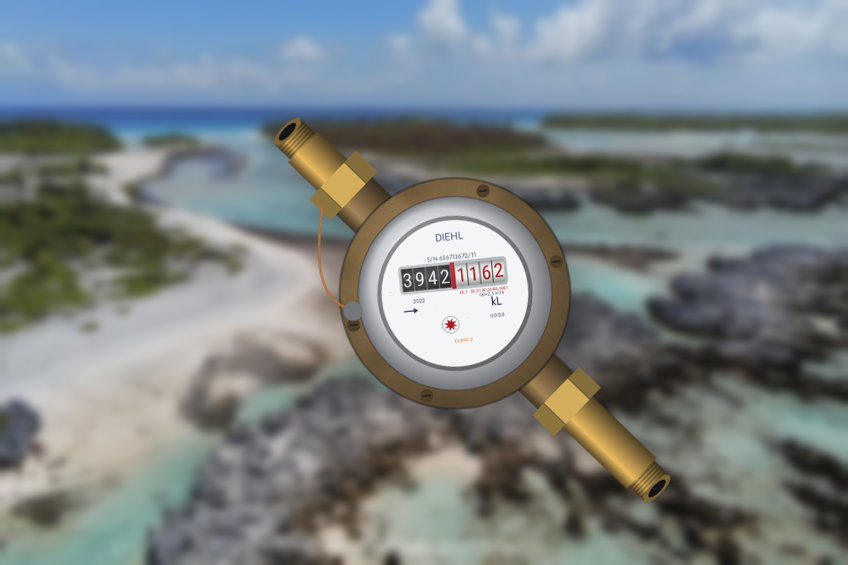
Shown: 3942.1162 kL
